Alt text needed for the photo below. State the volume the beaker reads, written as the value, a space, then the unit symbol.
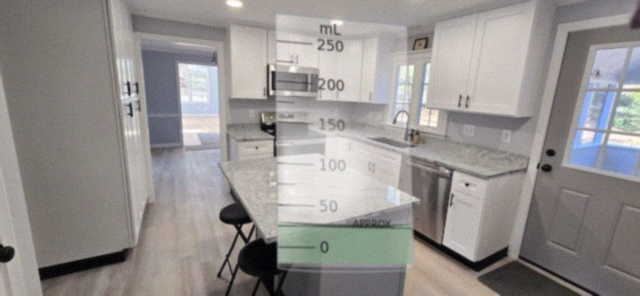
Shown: 25 mL
